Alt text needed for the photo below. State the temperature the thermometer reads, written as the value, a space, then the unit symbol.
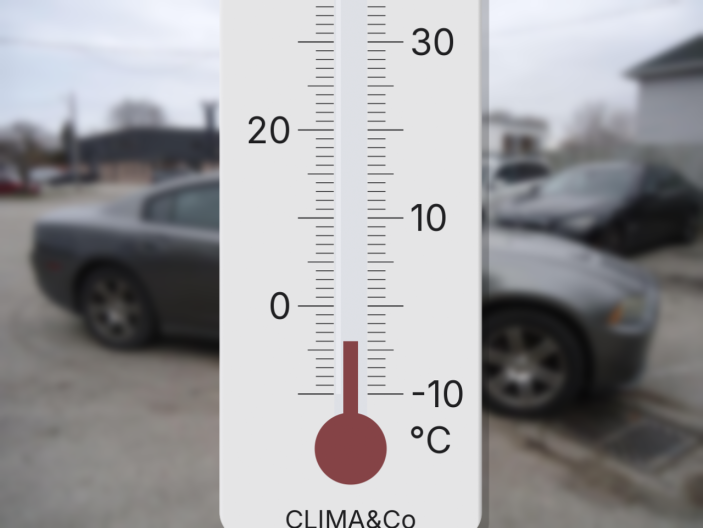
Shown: -4 °C
